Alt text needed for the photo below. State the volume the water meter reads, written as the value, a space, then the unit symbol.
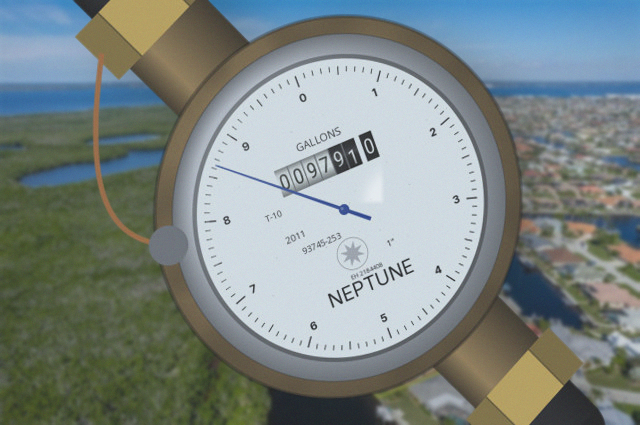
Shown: 97908.6 gal
